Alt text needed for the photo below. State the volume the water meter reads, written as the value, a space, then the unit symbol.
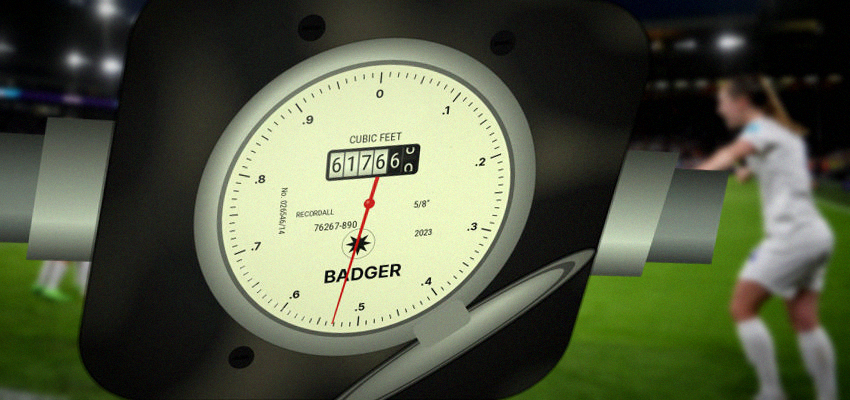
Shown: 617668.53 ft³
